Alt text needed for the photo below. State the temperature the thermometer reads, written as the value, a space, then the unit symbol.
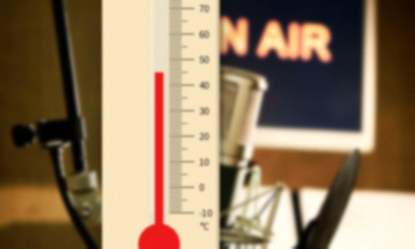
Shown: 45 °C
